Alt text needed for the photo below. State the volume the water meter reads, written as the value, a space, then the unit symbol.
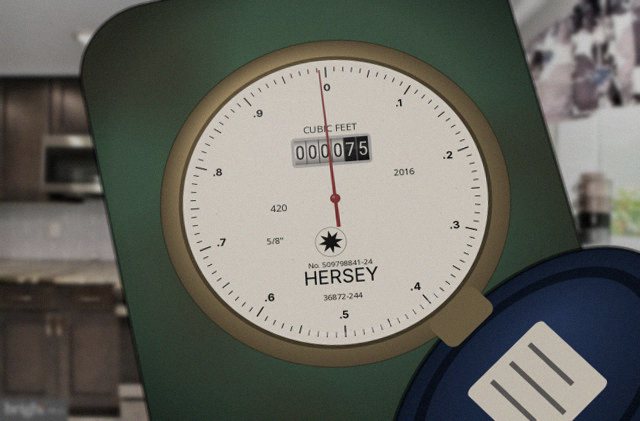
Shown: 74.99 ft³
